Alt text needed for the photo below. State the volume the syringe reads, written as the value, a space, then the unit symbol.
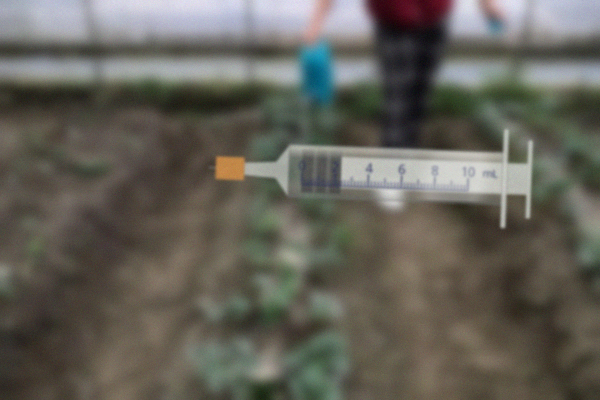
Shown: 0 mL
